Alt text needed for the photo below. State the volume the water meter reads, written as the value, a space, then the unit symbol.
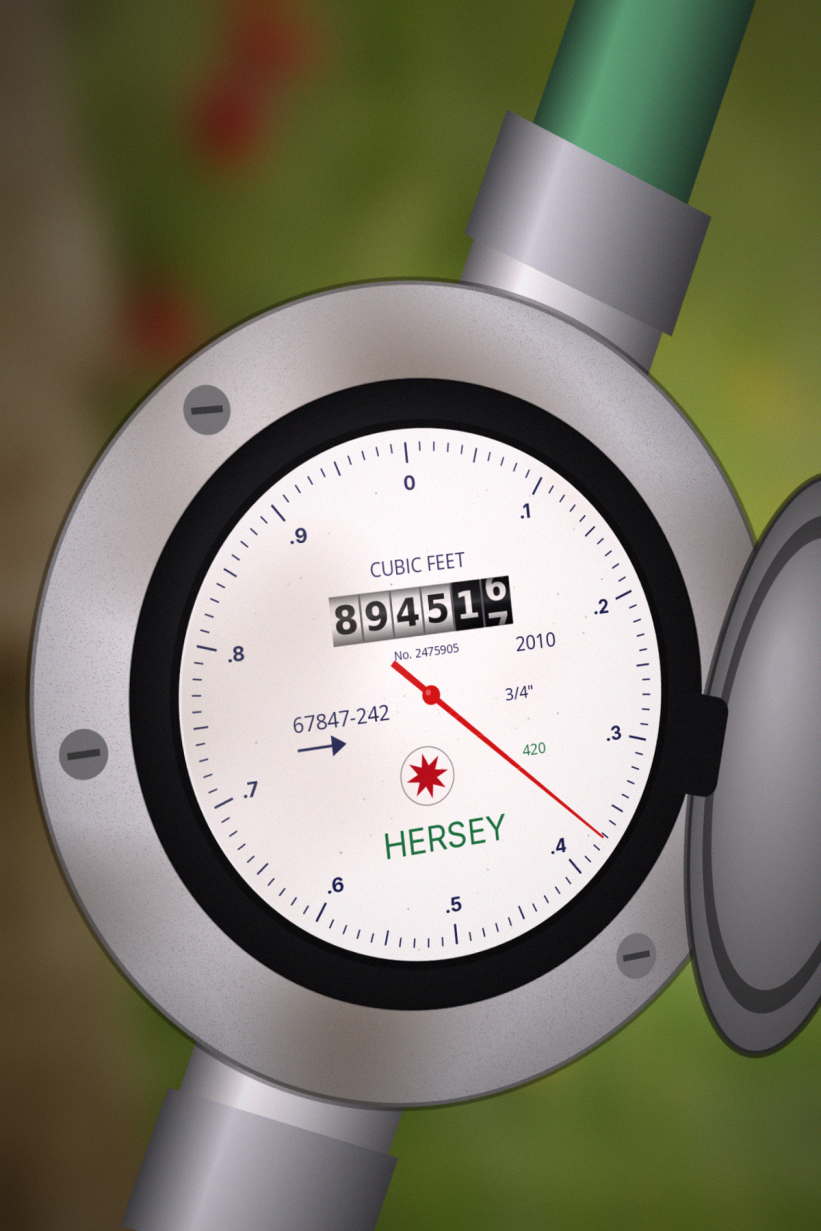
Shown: 894516.37 ft³
